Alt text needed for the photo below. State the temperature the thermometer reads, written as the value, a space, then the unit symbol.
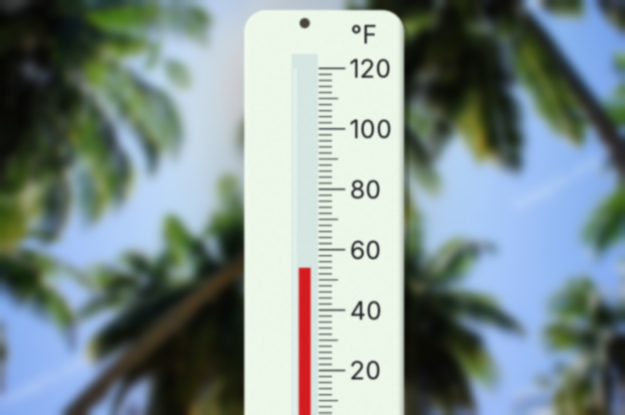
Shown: 54 °F
